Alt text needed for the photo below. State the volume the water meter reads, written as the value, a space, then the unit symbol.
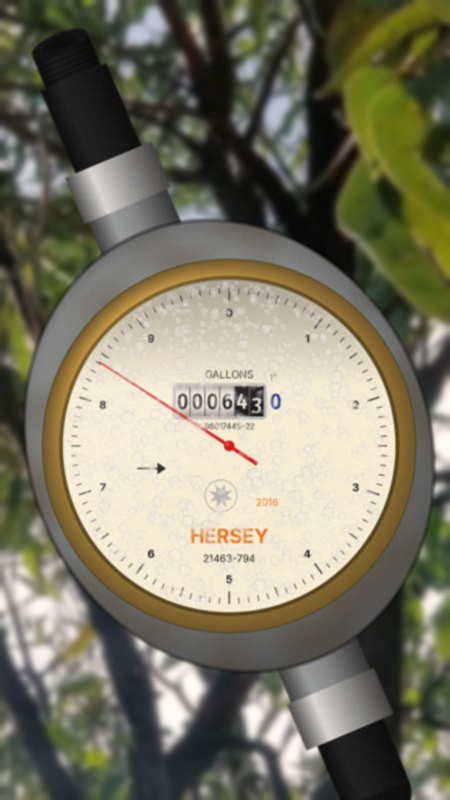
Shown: 6428.4 gal
